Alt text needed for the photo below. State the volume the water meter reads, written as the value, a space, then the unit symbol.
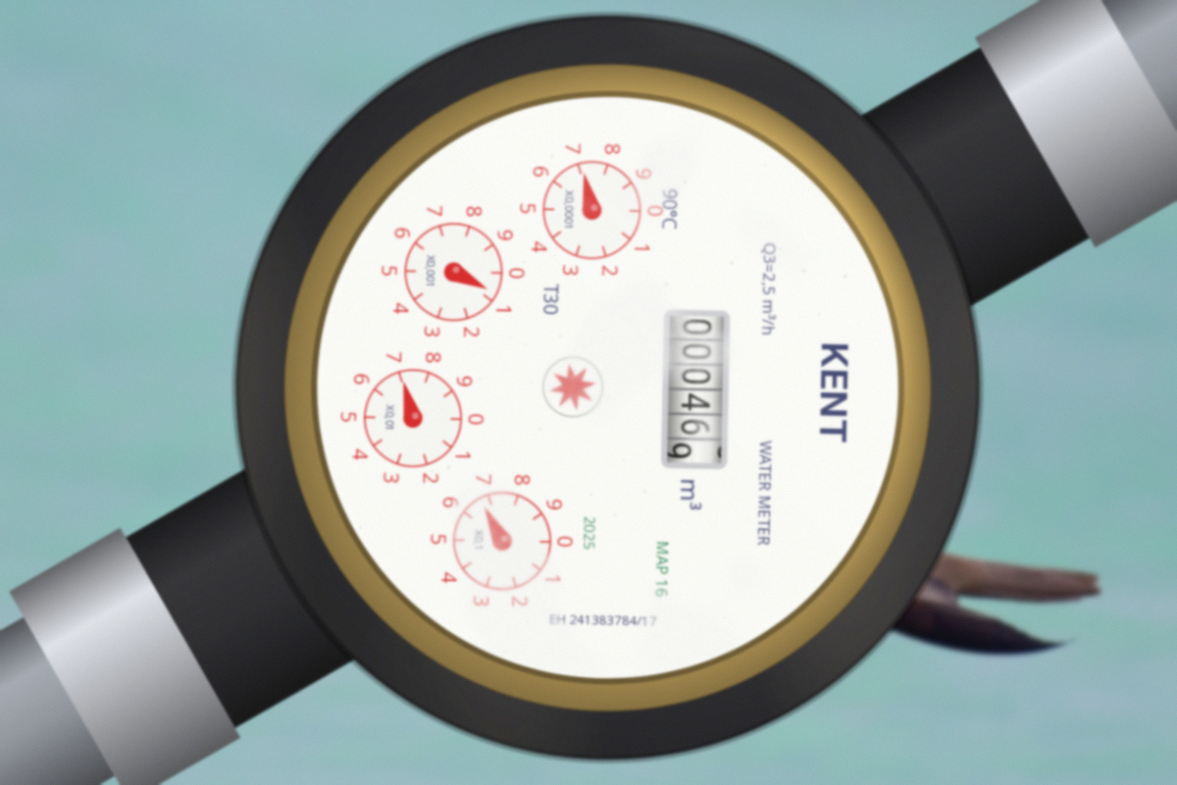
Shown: 468.6707 m³
